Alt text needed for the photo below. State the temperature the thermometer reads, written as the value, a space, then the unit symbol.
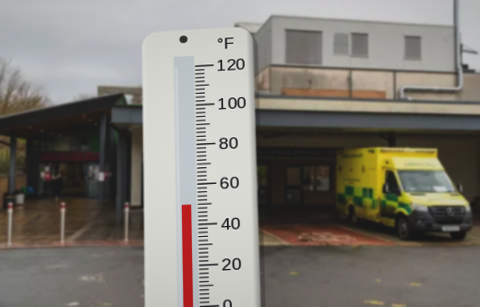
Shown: 50 °F
